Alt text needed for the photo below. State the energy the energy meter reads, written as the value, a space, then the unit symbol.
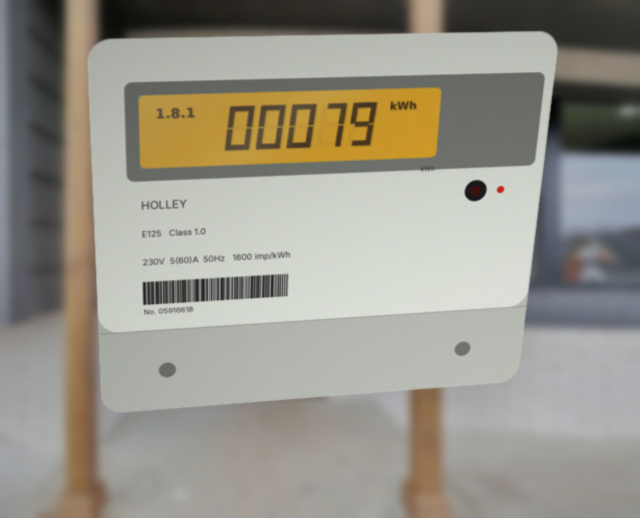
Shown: 79 kWh
